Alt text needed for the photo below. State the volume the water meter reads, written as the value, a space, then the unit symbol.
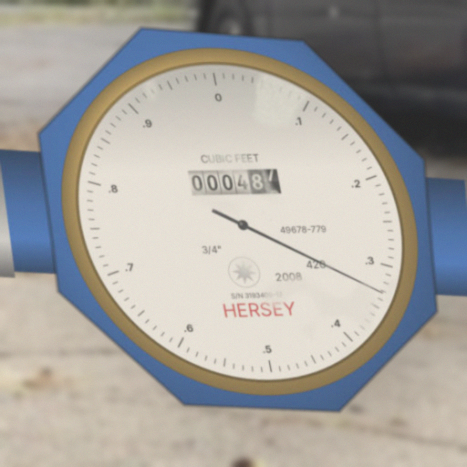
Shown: 487.33 ft³
